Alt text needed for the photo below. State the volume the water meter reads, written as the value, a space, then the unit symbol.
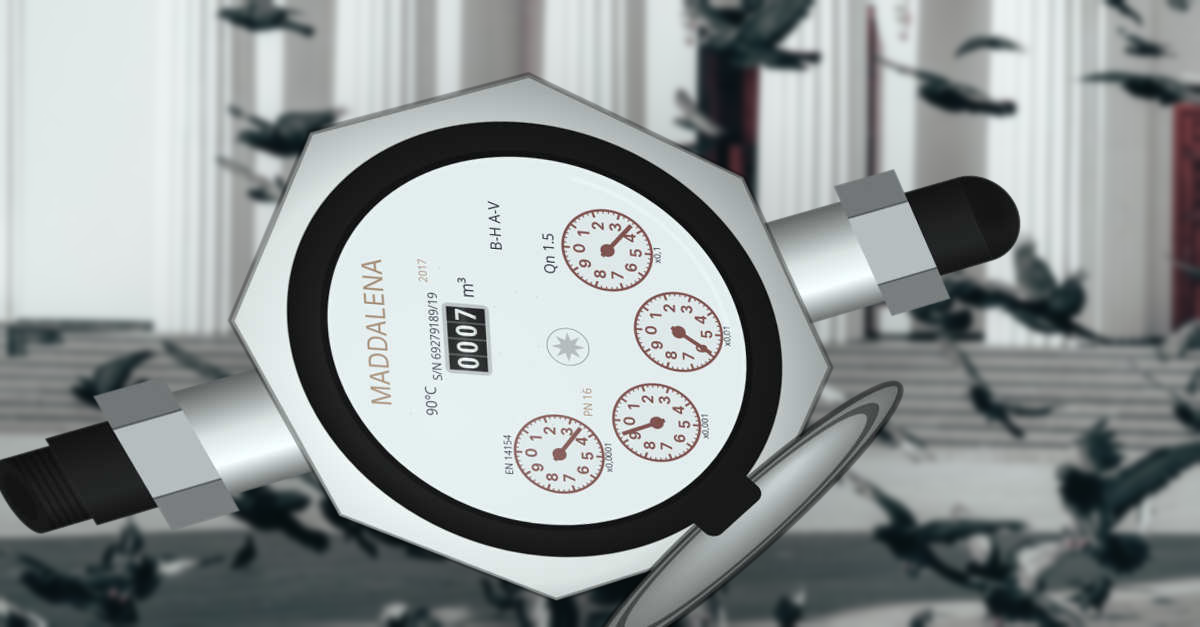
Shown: 7.3593 m³
